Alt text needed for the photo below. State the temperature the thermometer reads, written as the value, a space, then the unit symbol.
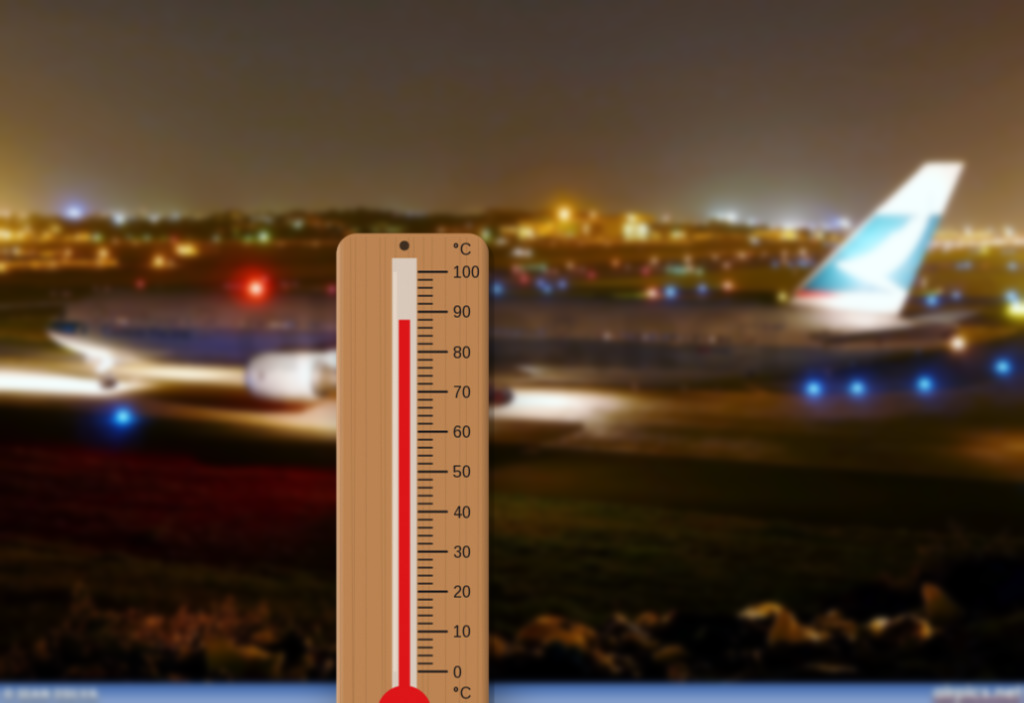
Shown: 88 °C
